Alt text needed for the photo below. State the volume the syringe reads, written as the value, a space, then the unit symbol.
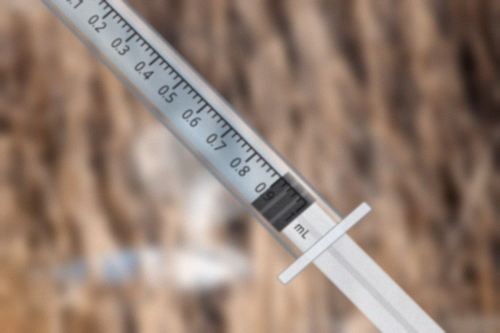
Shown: 0.9 mL
